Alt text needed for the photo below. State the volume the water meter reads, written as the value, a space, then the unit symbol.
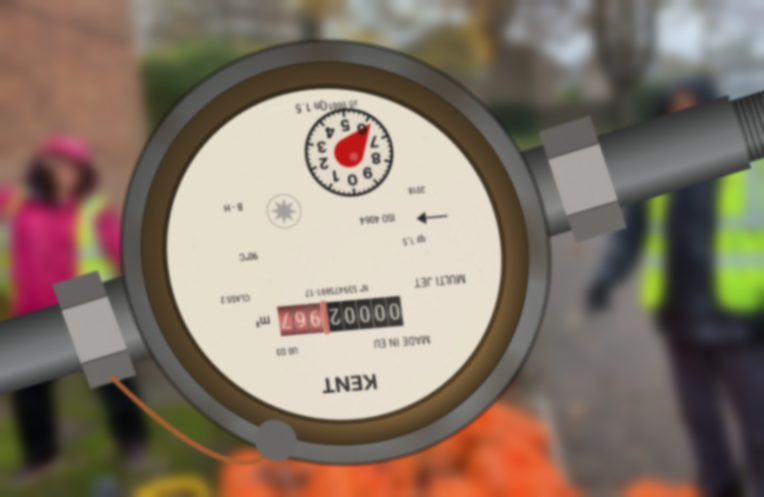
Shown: 2.9676 m³
